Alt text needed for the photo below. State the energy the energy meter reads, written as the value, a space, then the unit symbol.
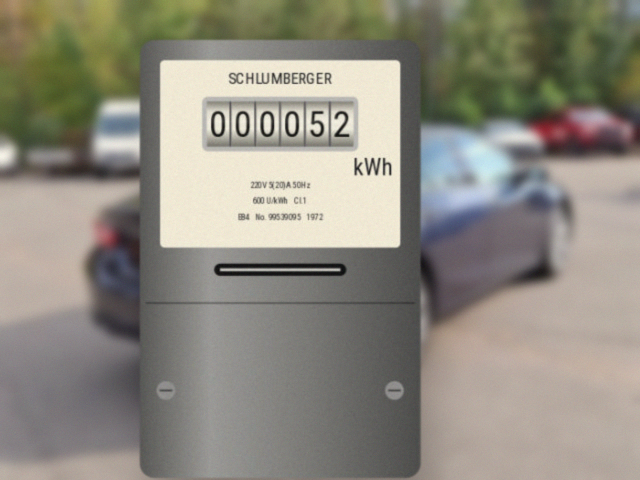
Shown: 52 kWh
